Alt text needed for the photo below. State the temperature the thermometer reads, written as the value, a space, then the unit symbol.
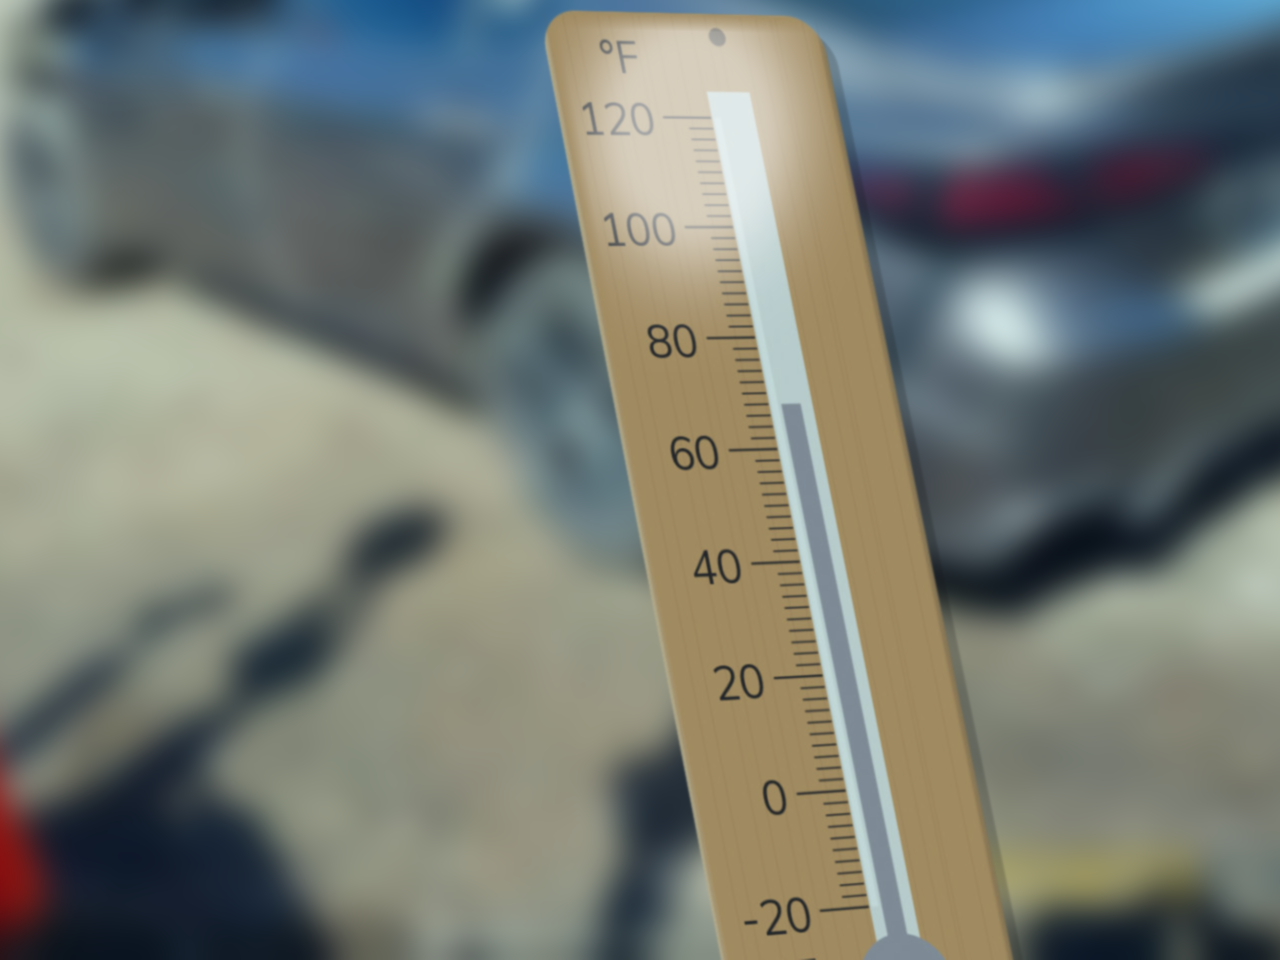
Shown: 68 °F
